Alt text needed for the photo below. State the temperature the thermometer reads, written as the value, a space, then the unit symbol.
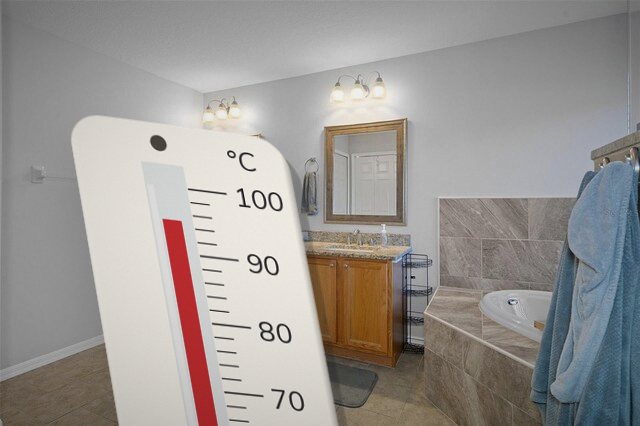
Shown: 95 °C
